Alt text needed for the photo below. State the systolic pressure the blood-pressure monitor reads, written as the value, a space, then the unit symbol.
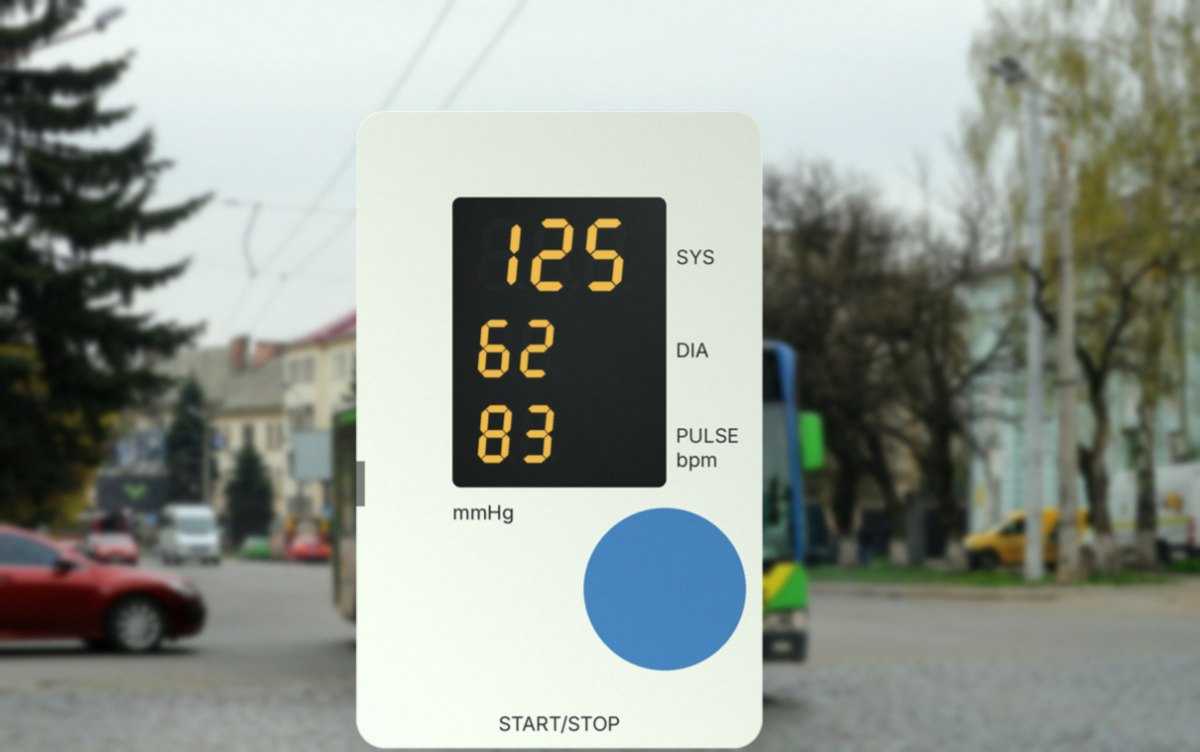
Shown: 125 mmHg
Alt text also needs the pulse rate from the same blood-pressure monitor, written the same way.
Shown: 83 bpm
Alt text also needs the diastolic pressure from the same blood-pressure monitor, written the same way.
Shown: 62 mmHg
